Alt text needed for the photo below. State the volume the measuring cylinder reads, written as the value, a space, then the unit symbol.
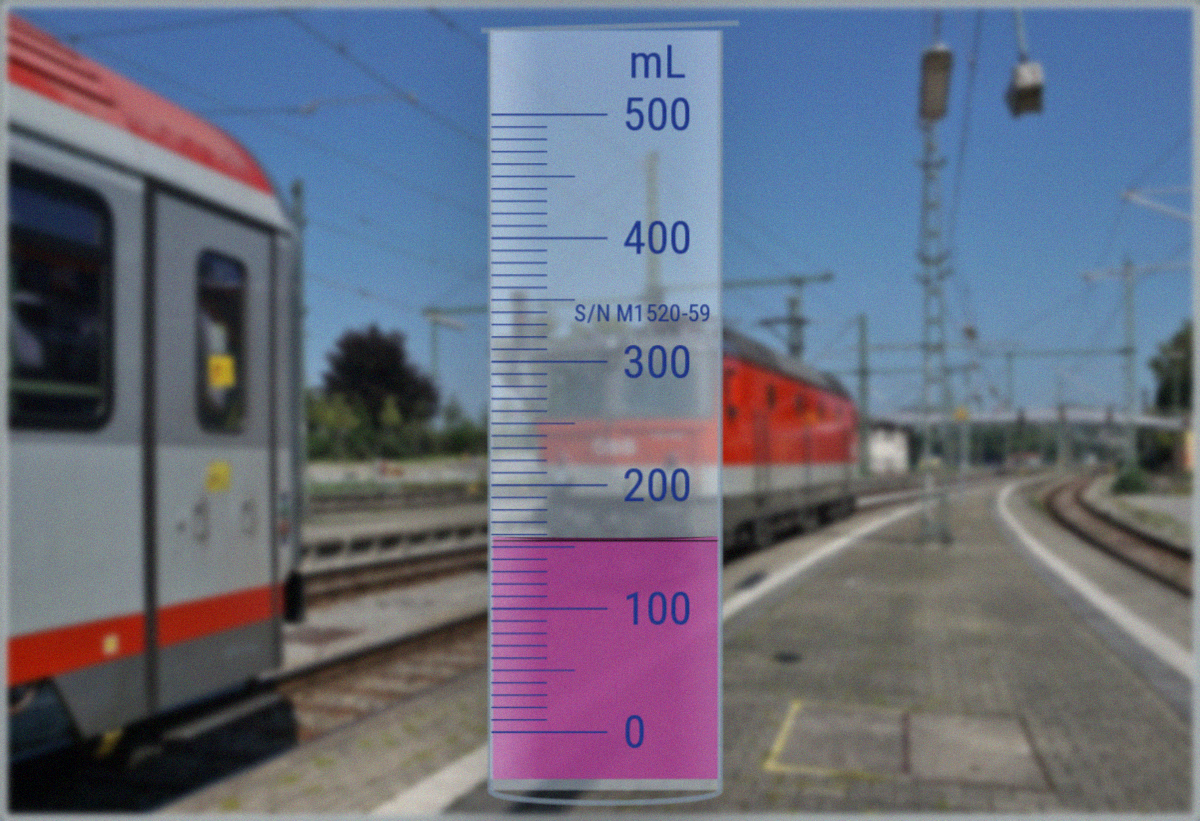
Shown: 155 mL
